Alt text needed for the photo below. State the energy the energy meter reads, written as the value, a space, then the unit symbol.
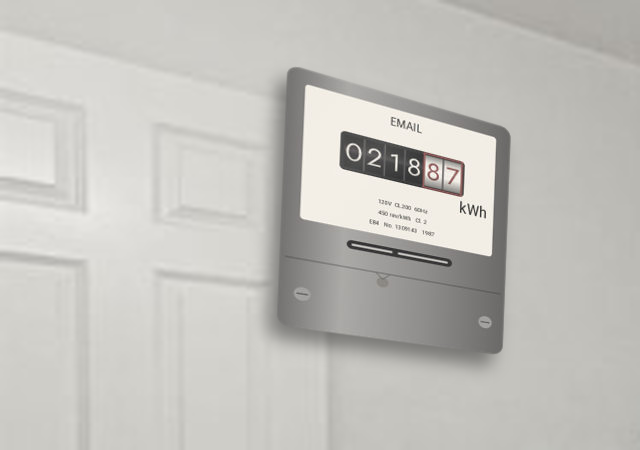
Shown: 218.87 kWh
